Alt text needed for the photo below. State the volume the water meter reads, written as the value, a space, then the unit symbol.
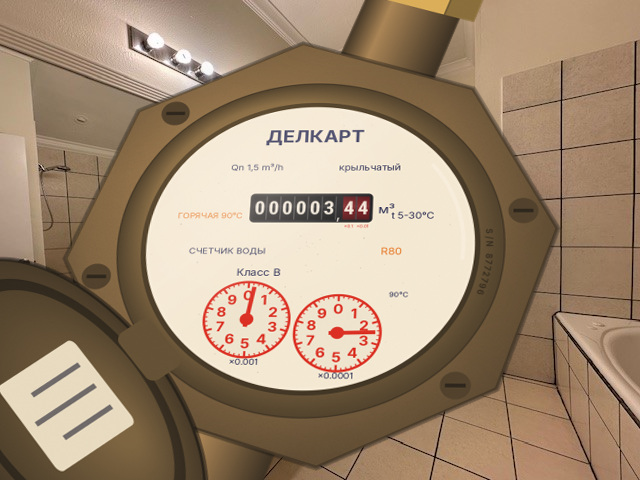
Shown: 3.4402 m³
